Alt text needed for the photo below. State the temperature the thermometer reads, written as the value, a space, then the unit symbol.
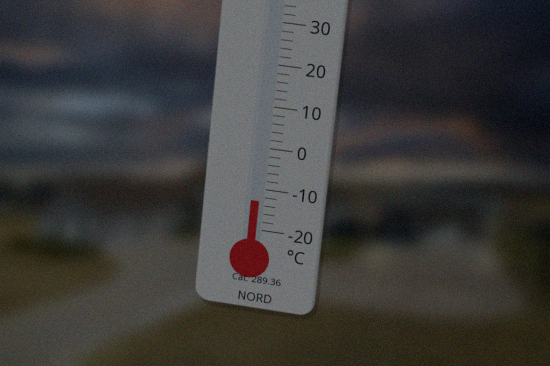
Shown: -13 °C
